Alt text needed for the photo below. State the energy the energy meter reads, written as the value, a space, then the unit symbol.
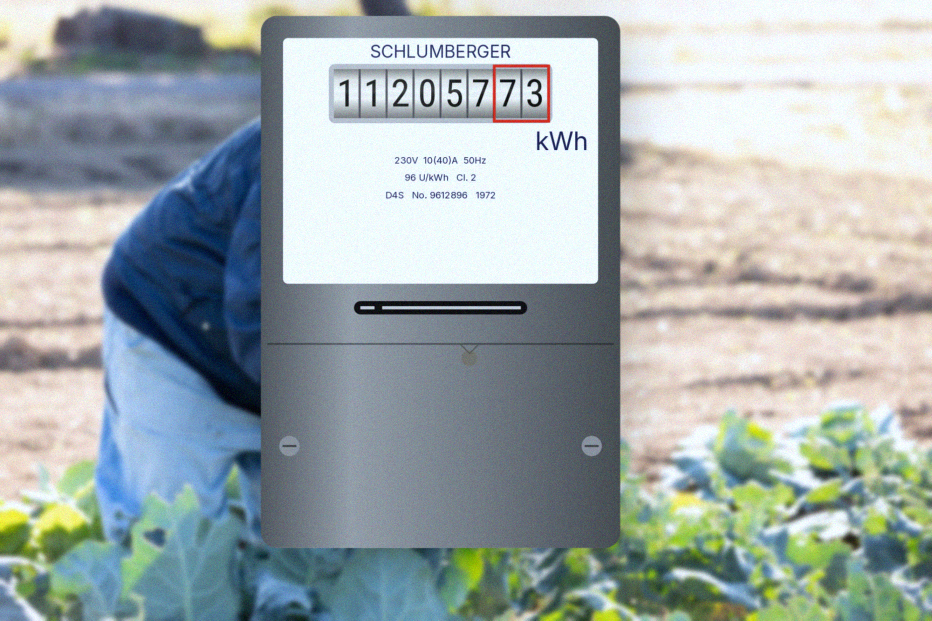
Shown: 112057.73 kWh
